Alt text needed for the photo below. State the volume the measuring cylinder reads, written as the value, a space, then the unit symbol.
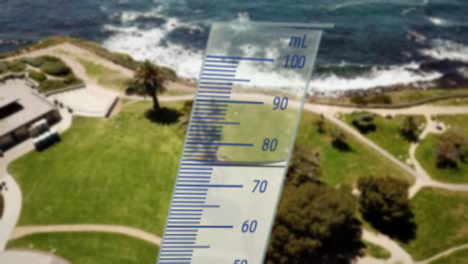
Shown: 75 mL
